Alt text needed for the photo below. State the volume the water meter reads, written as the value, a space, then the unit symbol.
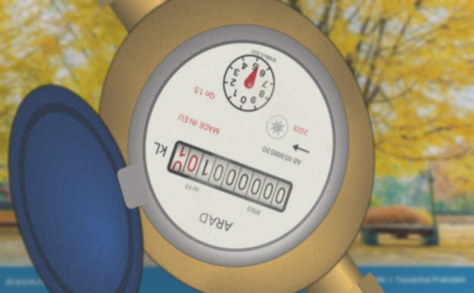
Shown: 1.005 kL
